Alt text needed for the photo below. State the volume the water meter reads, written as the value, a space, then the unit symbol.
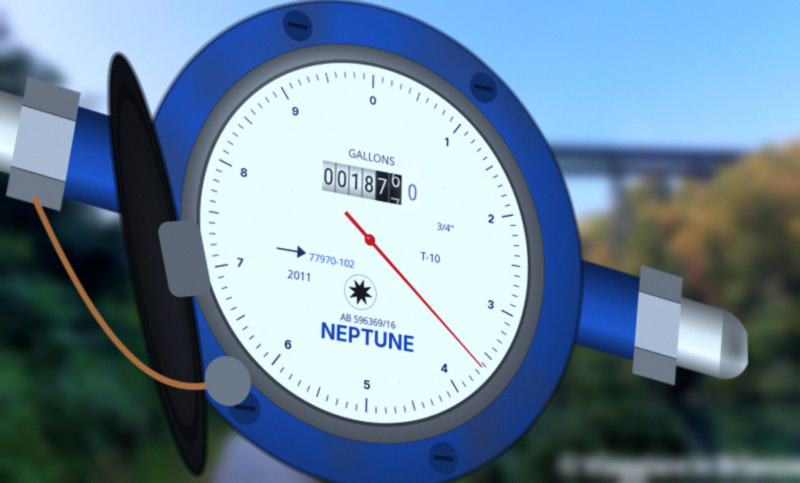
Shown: 18763.6 gal
